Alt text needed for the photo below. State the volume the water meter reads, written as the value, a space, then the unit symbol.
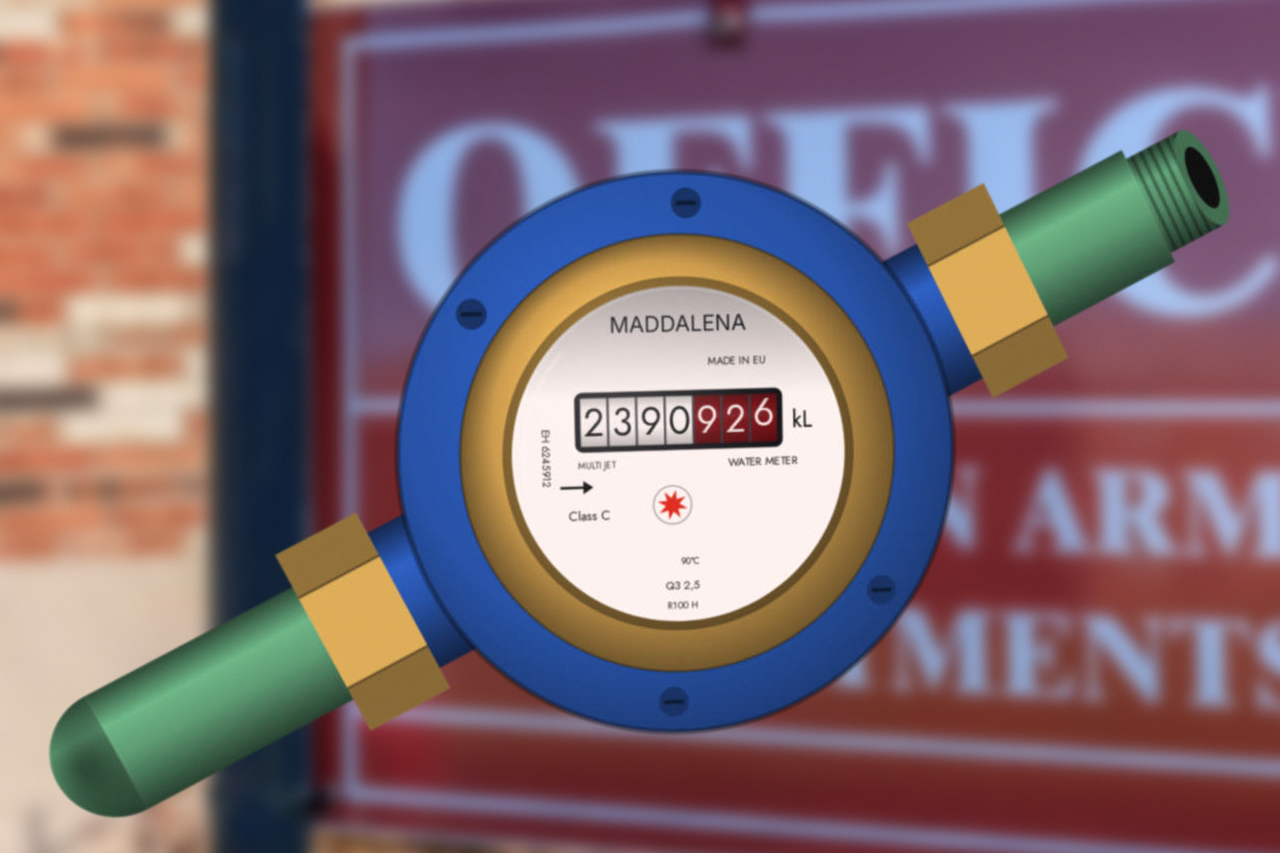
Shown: 2390.926 kL
